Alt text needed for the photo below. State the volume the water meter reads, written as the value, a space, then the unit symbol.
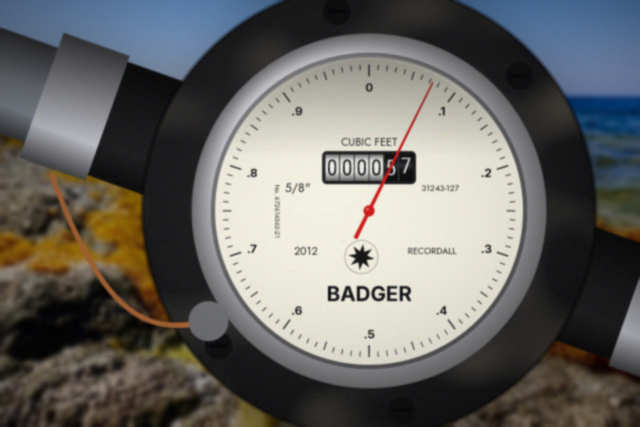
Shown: 57.07 ft³
